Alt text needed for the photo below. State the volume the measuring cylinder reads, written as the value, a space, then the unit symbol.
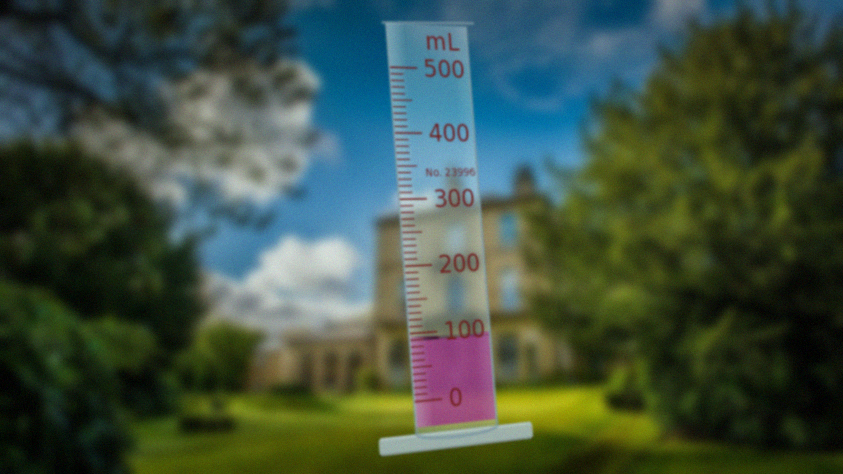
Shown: 90 mL
